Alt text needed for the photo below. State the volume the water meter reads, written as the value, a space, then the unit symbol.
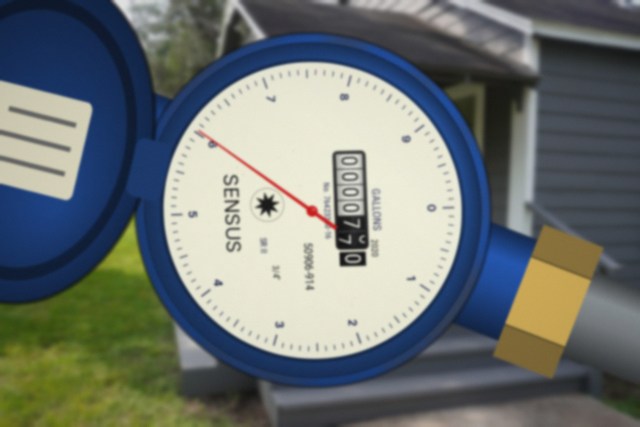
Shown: 766.0 gal
